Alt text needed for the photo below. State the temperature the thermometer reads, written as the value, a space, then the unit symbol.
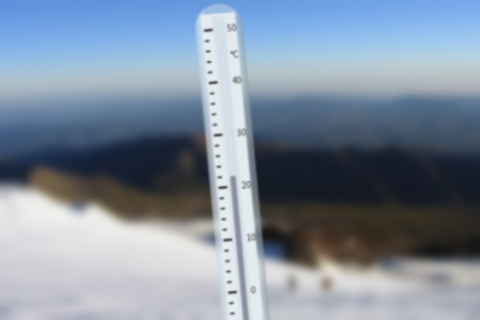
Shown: 22 °C
